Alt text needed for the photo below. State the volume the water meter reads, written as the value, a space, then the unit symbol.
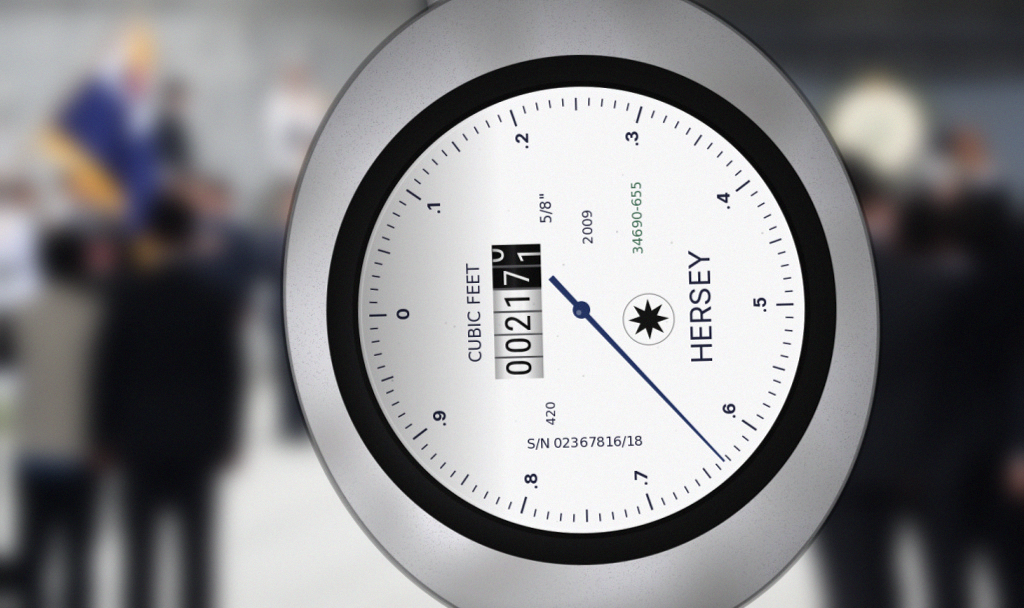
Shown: 2170.63 ft³
